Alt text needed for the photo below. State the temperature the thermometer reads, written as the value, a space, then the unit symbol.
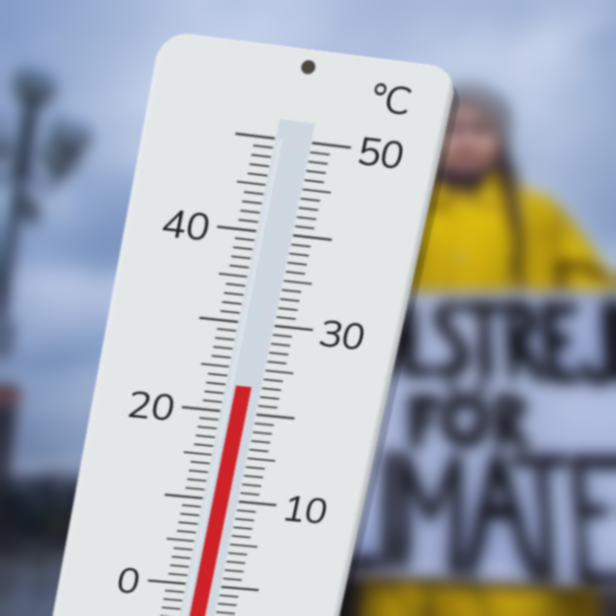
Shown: 23 °C
